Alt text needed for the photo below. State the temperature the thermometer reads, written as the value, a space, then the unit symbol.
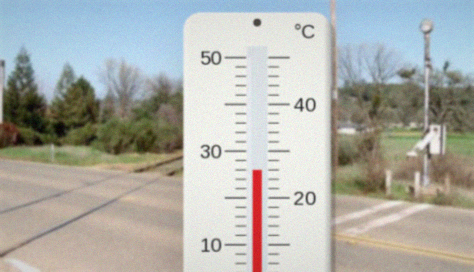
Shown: 26 °C
